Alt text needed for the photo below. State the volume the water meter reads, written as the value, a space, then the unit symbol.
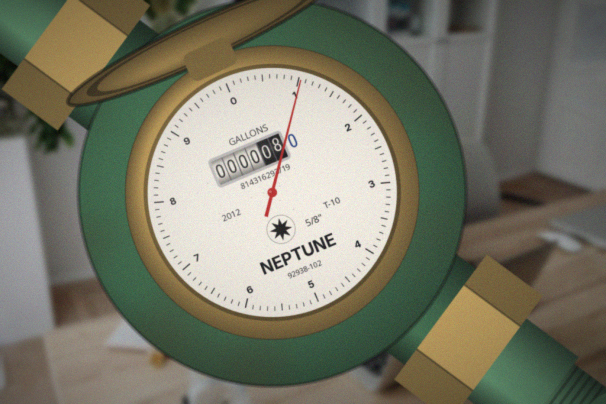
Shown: 81.0 gal
